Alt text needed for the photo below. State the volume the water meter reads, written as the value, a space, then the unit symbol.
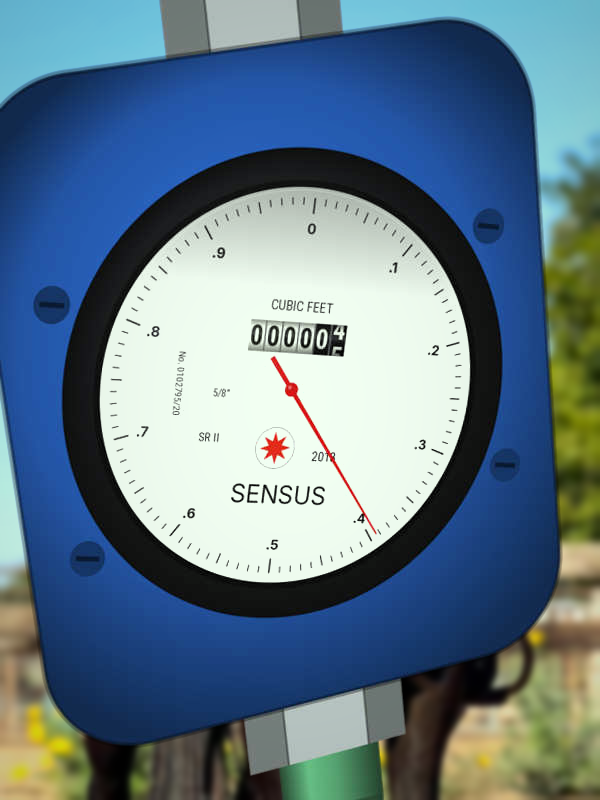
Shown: 4.39 ft³
